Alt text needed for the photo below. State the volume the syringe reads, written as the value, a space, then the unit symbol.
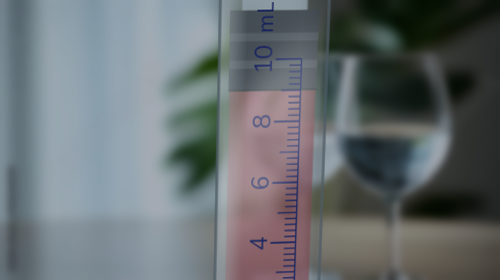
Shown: 9 mL
